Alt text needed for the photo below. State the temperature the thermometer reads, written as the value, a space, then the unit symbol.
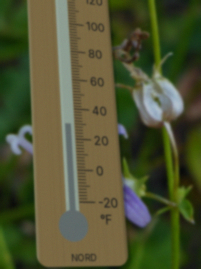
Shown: 30 °F
